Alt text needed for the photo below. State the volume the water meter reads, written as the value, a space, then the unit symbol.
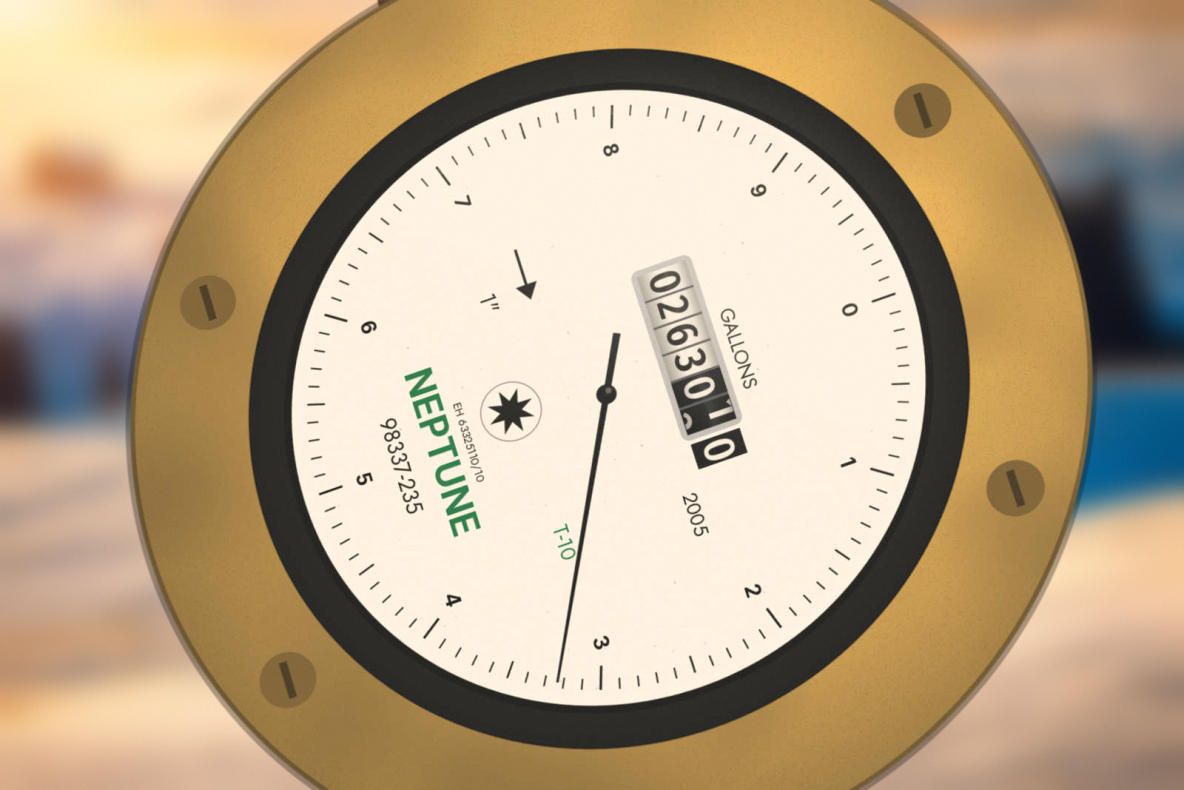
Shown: 263013.2 gal
